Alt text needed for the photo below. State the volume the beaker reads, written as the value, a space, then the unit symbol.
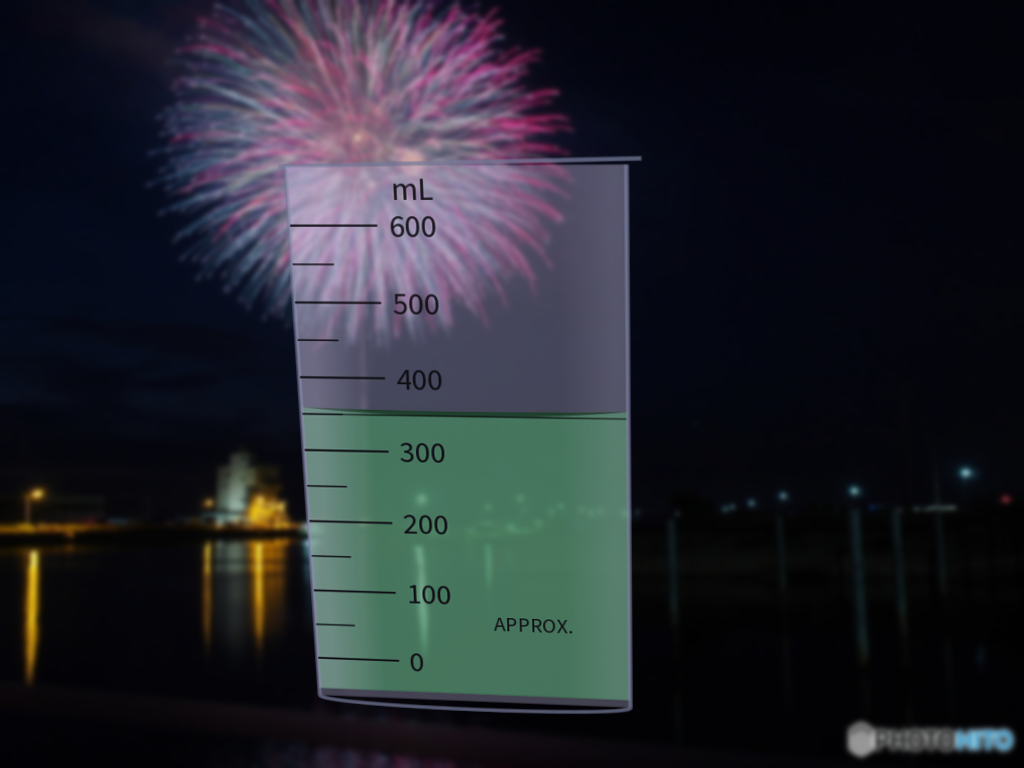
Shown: 350 mL
